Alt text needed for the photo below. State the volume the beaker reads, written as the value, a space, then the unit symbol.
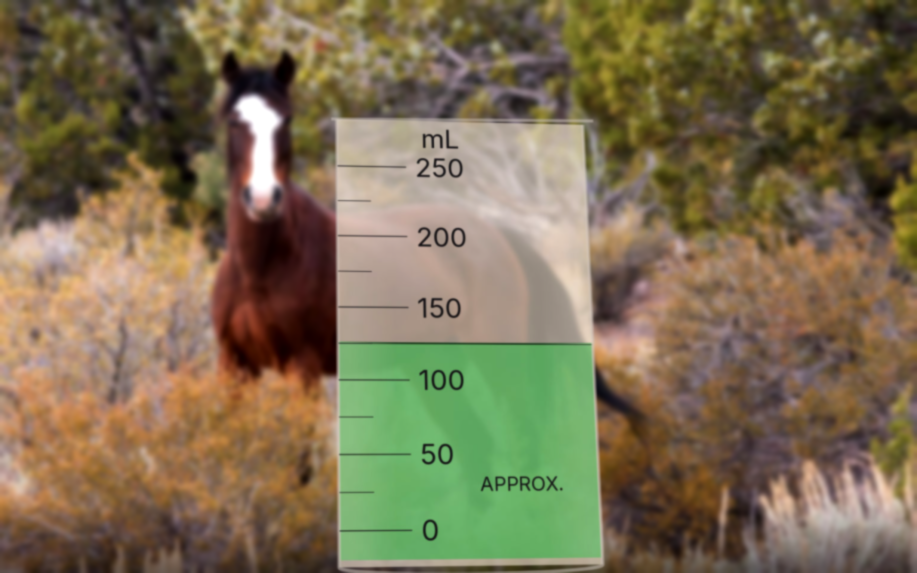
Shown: 125 mL
